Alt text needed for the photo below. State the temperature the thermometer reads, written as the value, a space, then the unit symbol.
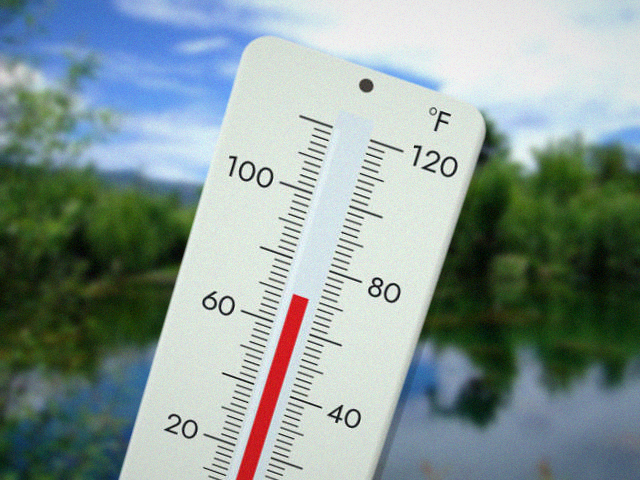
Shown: 70 °F
